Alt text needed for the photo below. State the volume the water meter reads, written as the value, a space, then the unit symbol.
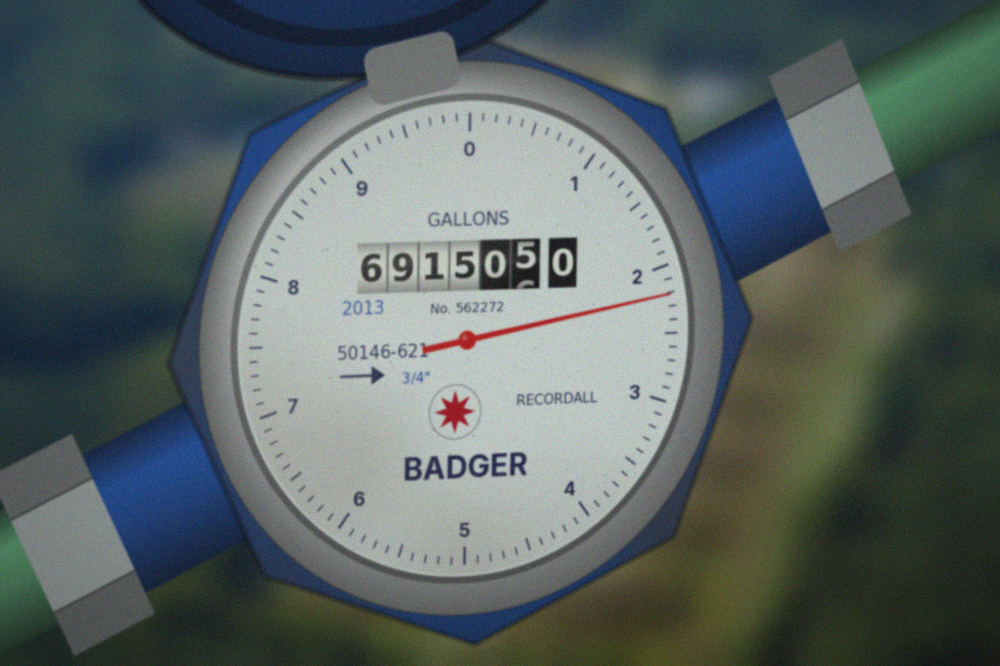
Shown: 6915052.2 gal
